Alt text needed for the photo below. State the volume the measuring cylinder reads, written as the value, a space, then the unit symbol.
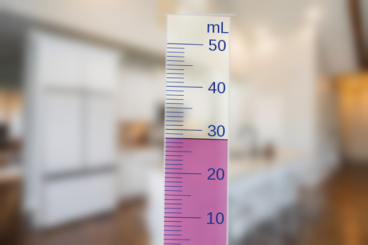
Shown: 28 mL
